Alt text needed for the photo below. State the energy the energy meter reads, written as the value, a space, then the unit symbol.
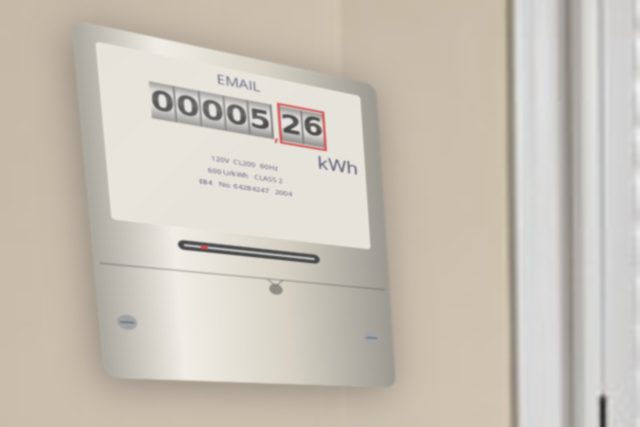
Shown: 5.26 kWh
